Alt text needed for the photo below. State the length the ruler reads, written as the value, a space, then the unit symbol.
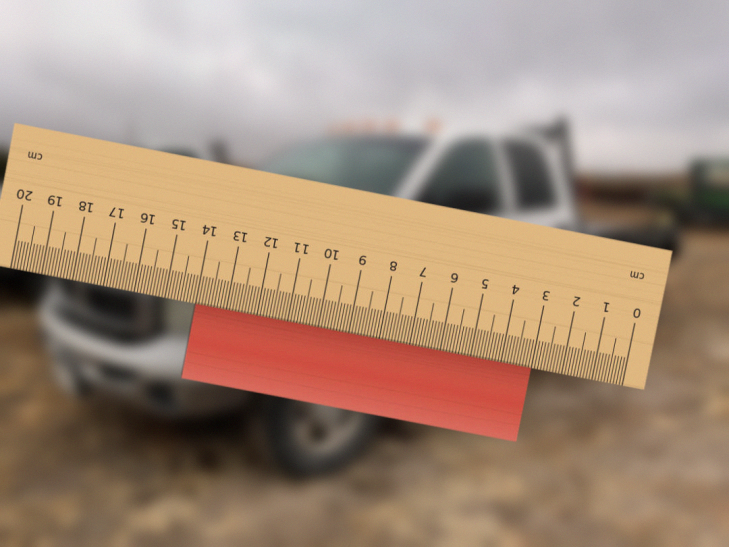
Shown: 11 cm
